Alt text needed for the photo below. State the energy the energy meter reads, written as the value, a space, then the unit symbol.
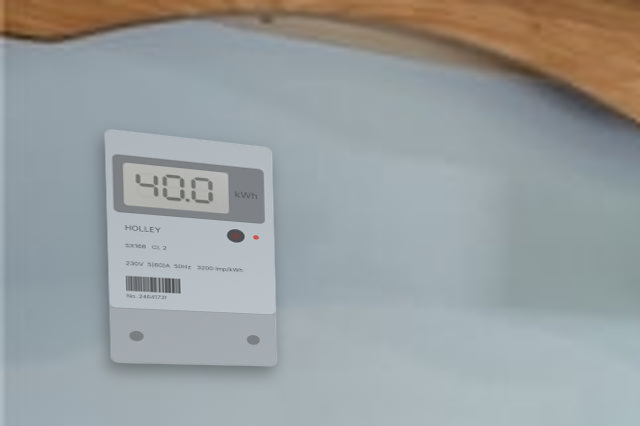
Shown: 40.0 kWh
